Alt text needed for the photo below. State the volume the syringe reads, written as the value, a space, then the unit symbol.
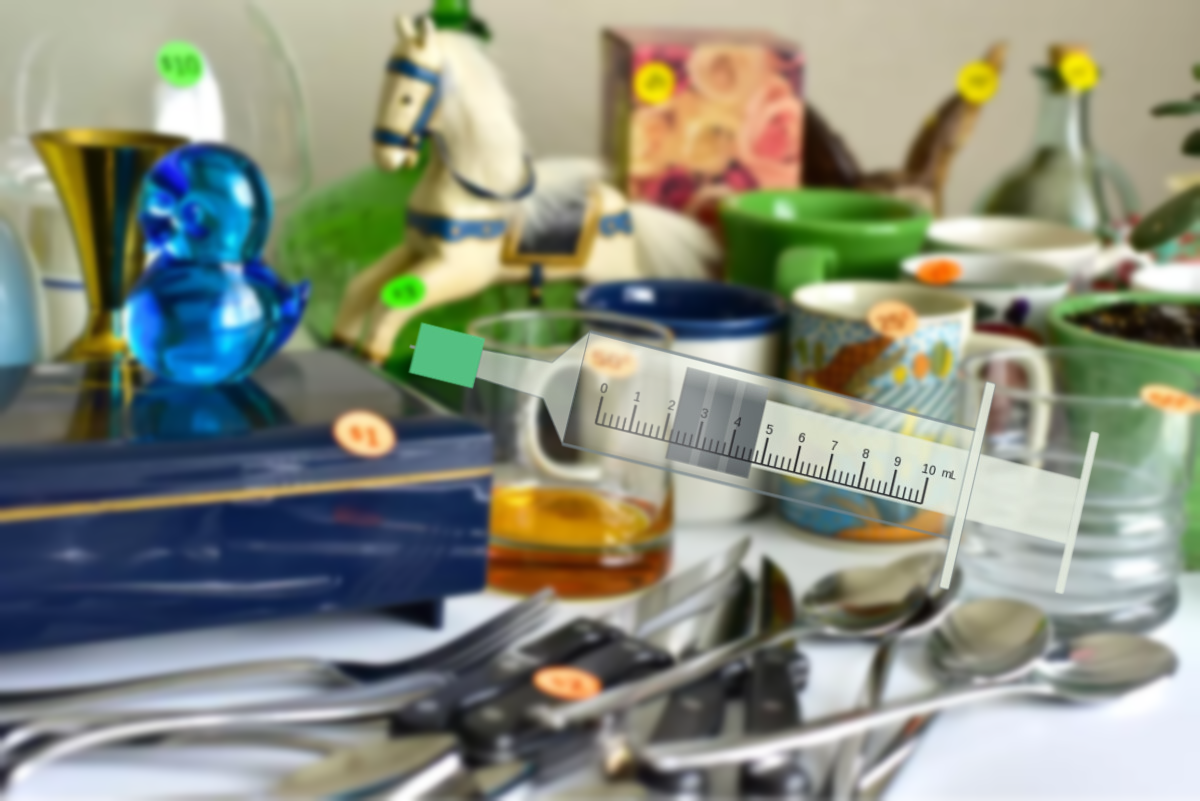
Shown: 2.2 mL
